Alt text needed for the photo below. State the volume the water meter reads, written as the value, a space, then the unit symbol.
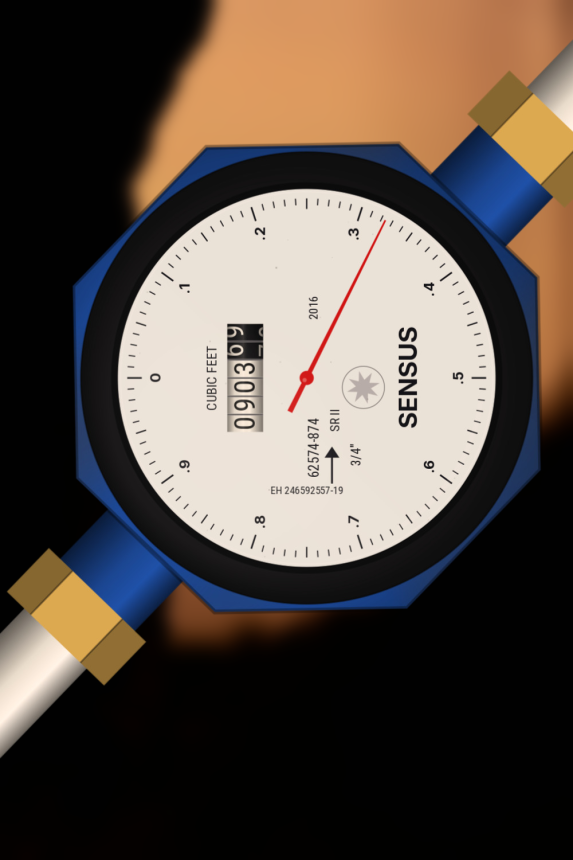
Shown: 90369.32 ft³
